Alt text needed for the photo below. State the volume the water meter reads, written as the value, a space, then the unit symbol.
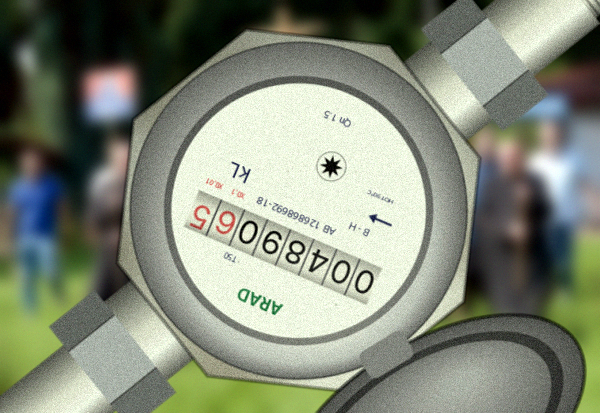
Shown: 4890.65 kL
